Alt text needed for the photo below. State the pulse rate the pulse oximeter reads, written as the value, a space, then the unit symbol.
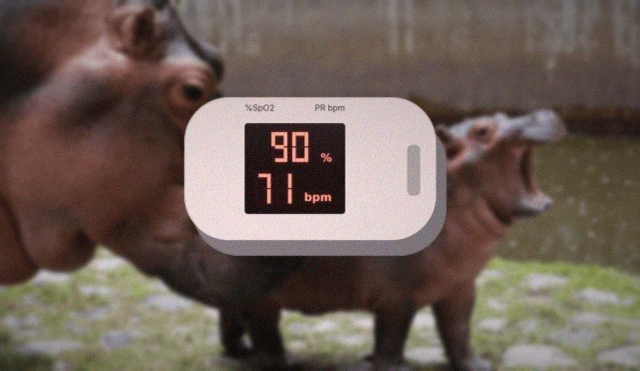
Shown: 71 bpm
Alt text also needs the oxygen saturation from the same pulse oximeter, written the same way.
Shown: 90 %
